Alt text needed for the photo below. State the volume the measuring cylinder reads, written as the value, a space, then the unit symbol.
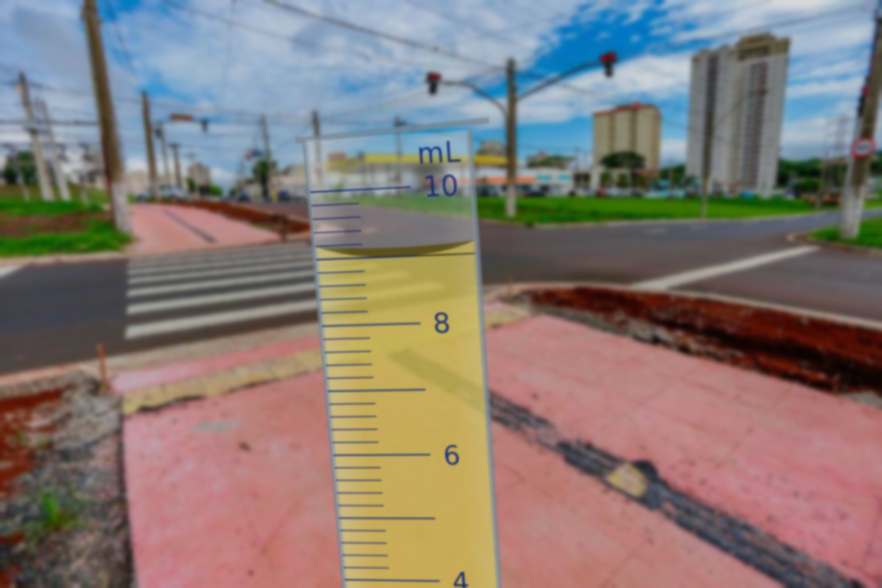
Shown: 9 mL
